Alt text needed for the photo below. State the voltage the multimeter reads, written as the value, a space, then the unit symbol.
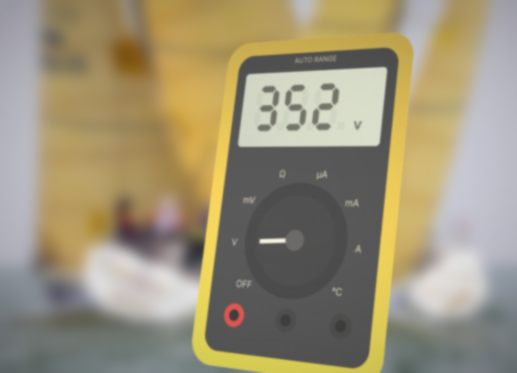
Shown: 352 V
